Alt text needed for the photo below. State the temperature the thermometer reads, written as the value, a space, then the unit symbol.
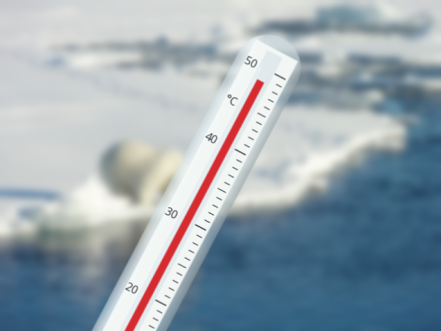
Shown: 48.5 °C
